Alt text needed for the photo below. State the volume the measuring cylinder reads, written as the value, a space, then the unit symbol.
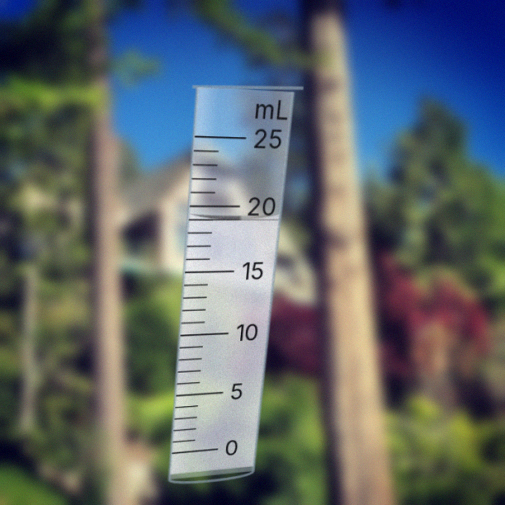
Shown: 19 mL
